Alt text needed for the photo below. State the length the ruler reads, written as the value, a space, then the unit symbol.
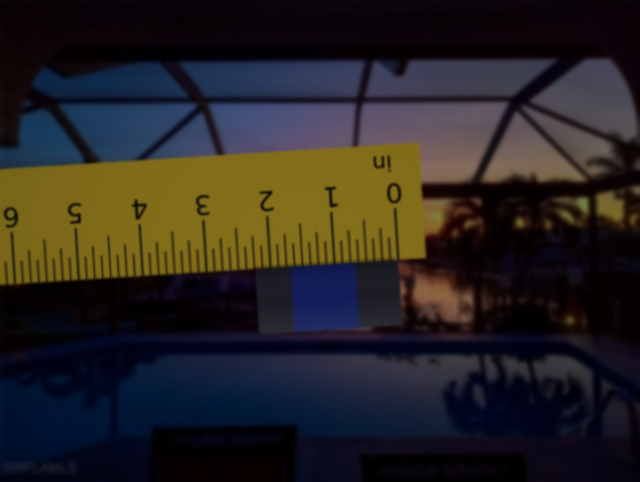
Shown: 2.25 in
